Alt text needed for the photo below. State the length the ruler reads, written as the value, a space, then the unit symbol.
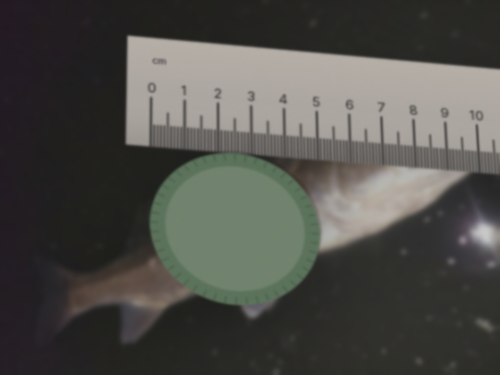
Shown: 5 cm
